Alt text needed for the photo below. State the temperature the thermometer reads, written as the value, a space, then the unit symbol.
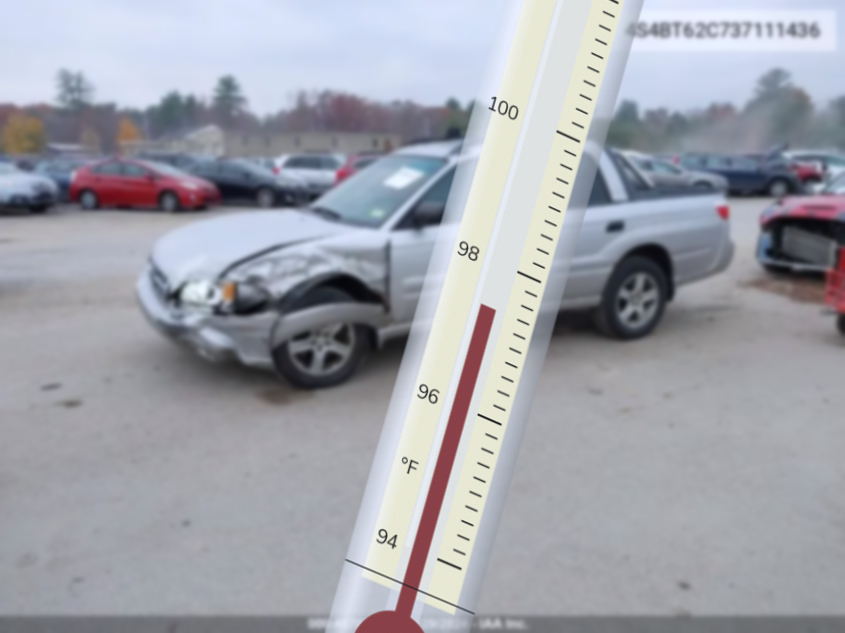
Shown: 97.4 °F
